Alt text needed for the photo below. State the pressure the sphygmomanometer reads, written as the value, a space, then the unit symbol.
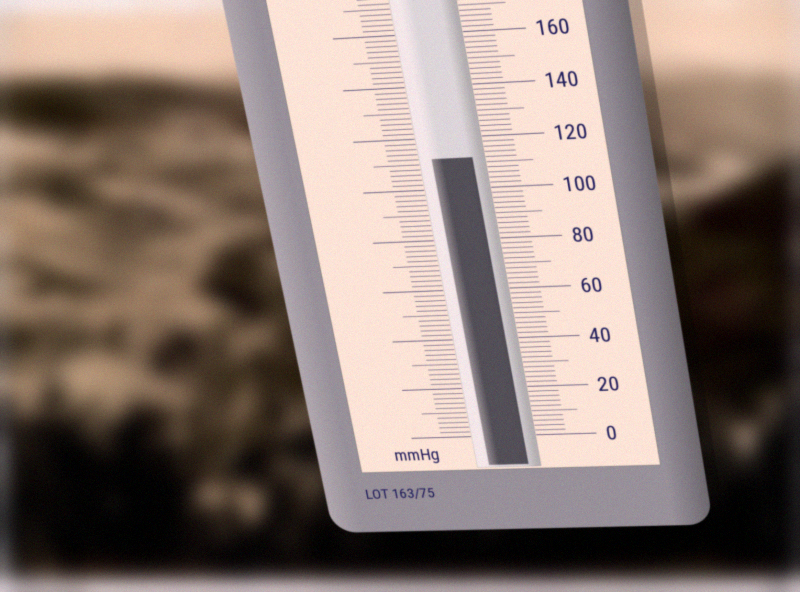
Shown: 112 mmHg
